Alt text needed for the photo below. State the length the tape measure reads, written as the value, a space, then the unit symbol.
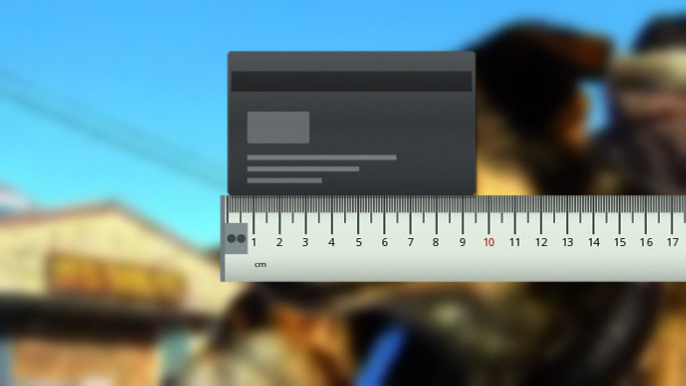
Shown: 9.5 cm
